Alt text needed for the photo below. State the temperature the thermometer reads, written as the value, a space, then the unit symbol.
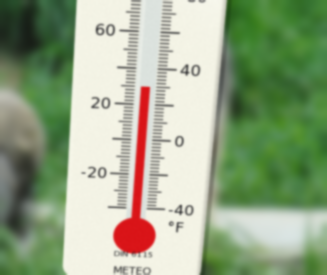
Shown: 30 °F
